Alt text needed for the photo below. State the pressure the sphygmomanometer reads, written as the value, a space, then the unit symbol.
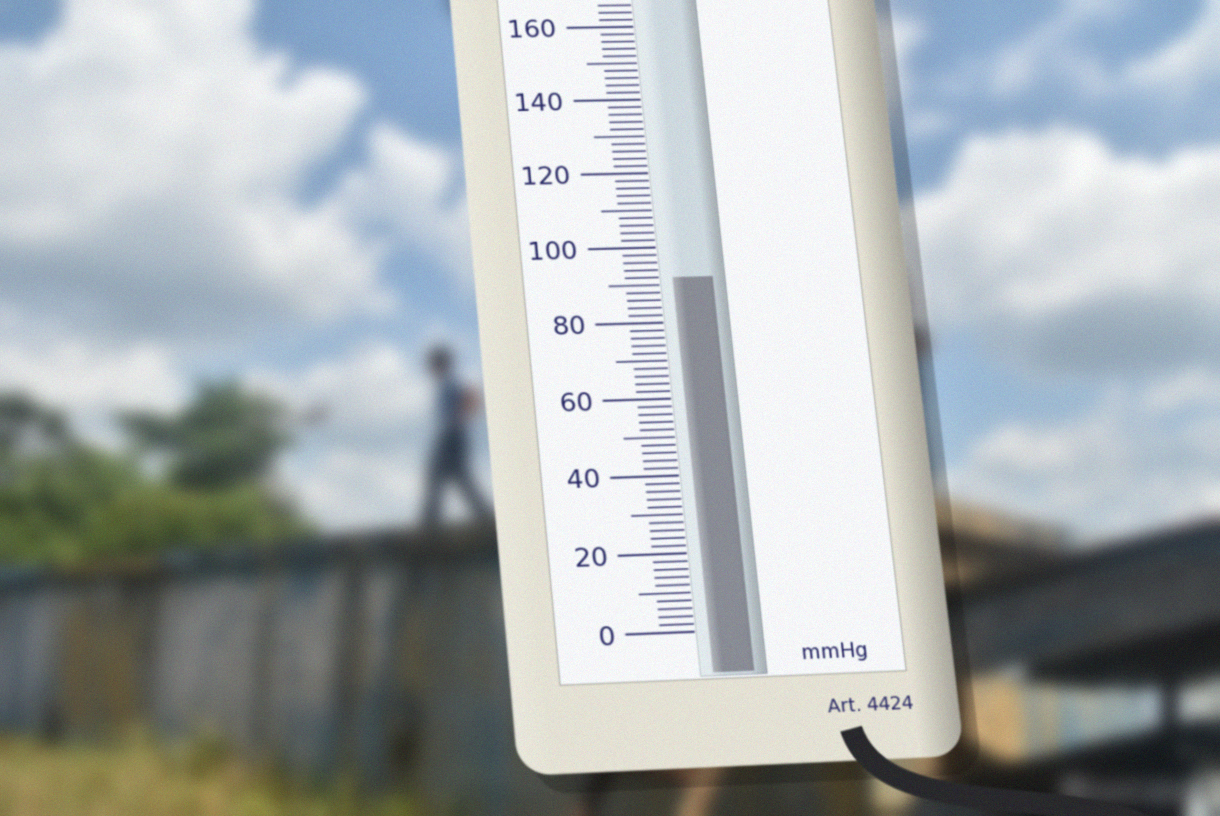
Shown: 92 mmHg
